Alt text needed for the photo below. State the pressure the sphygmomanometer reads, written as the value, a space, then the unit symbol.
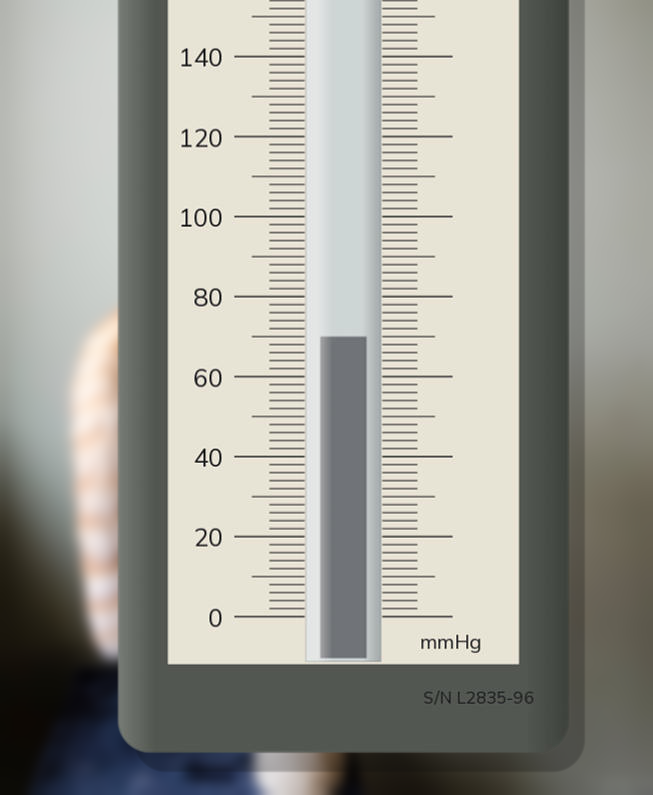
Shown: 70 mmHg
